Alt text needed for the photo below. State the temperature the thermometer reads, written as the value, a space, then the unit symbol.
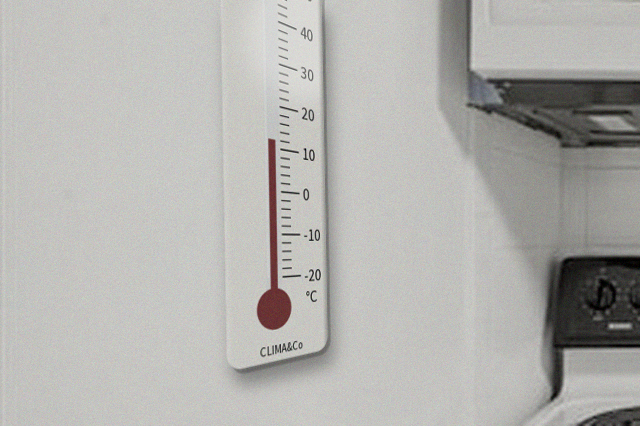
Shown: 12 °C
